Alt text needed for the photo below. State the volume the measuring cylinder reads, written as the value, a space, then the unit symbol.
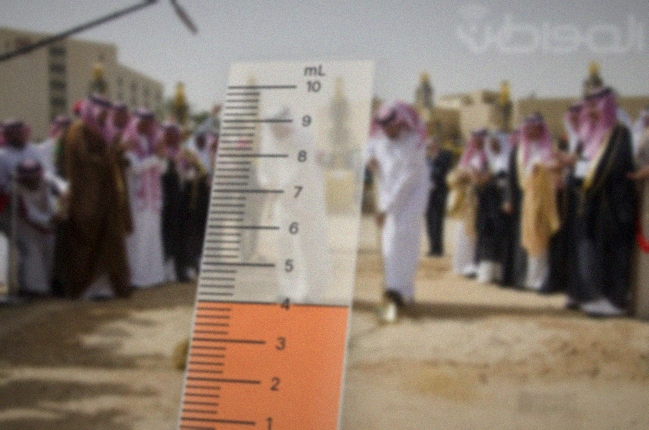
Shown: 4 mL
